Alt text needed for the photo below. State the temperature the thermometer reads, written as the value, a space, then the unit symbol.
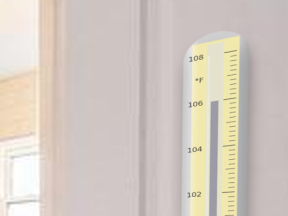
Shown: 106 °F
